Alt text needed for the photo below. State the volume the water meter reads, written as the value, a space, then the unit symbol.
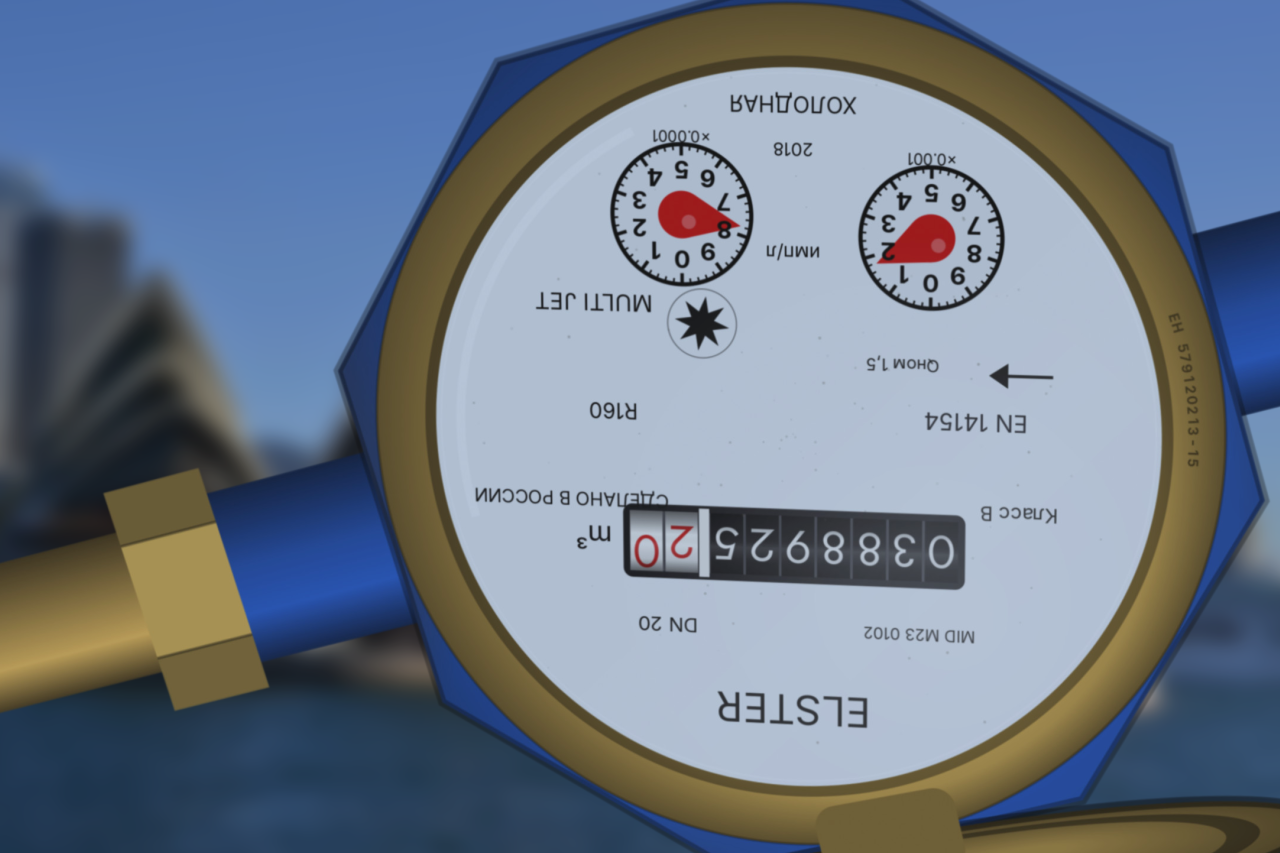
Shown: 388925.2017 m³
